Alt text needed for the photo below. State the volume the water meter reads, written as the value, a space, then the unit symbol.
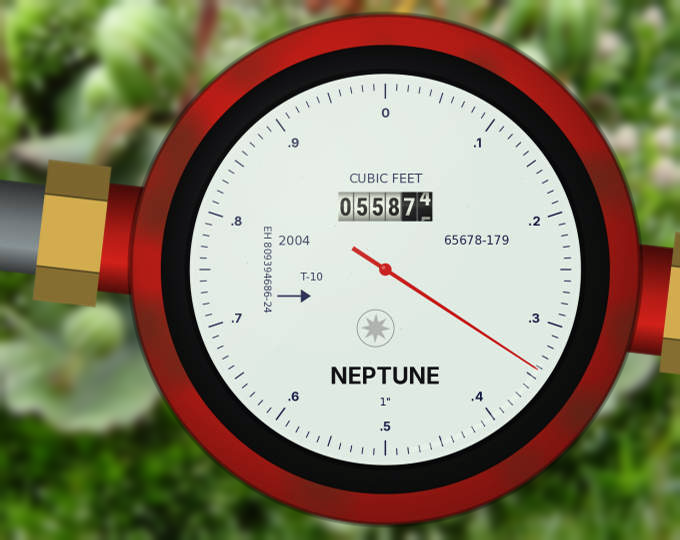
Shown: 55874.34 ft³
